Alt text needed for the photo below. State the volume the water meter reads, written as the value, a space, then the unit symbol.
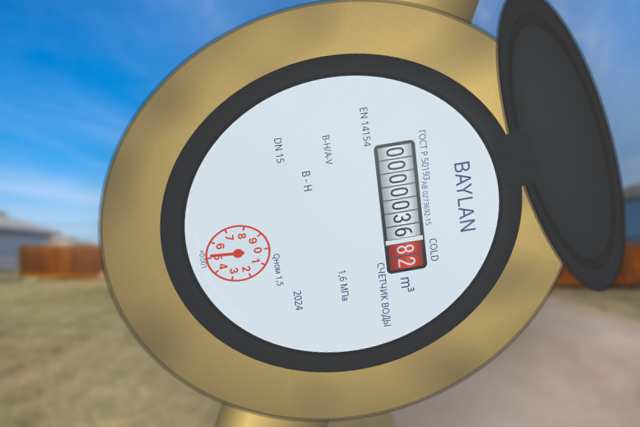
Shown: 36.825 m³
